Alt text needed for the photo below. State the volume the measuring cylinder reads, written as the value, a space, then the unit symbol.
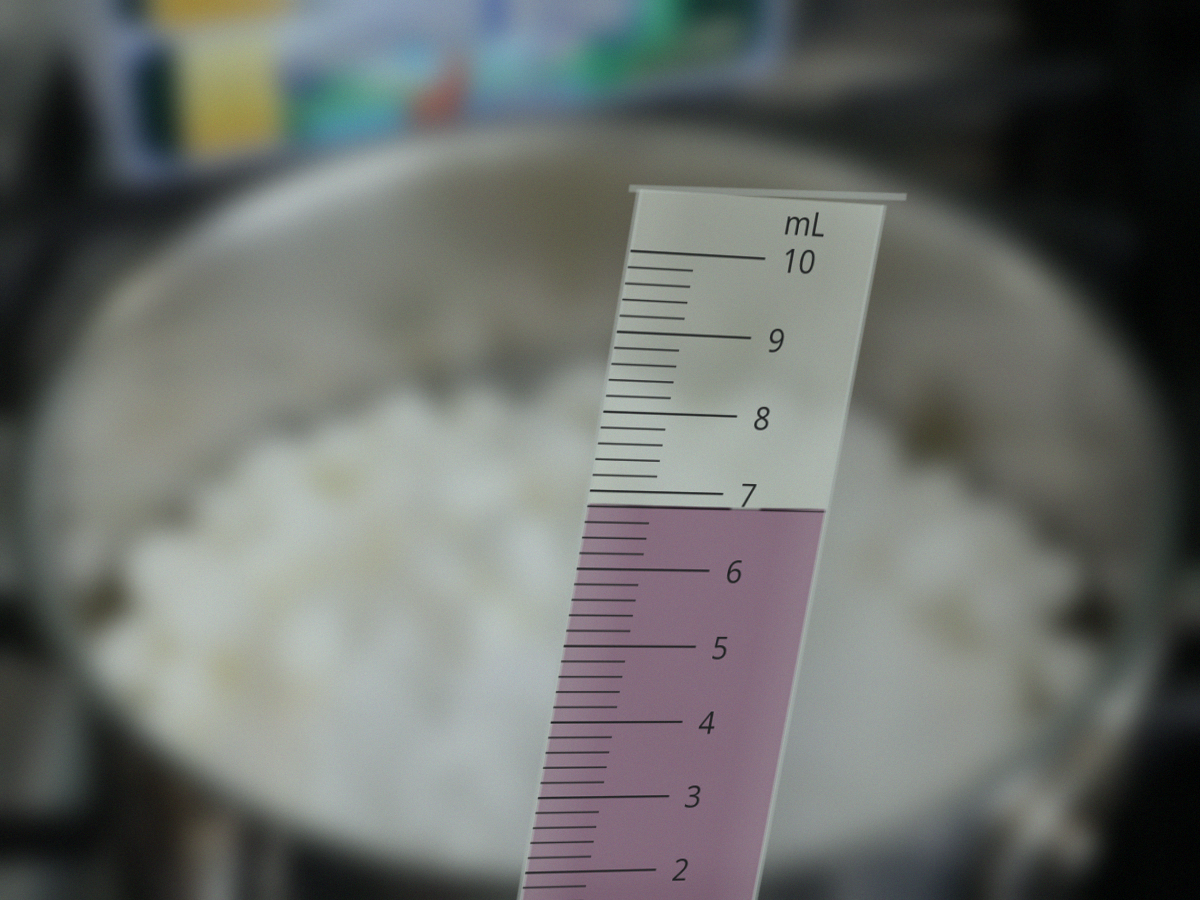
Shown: 6.8 mL
